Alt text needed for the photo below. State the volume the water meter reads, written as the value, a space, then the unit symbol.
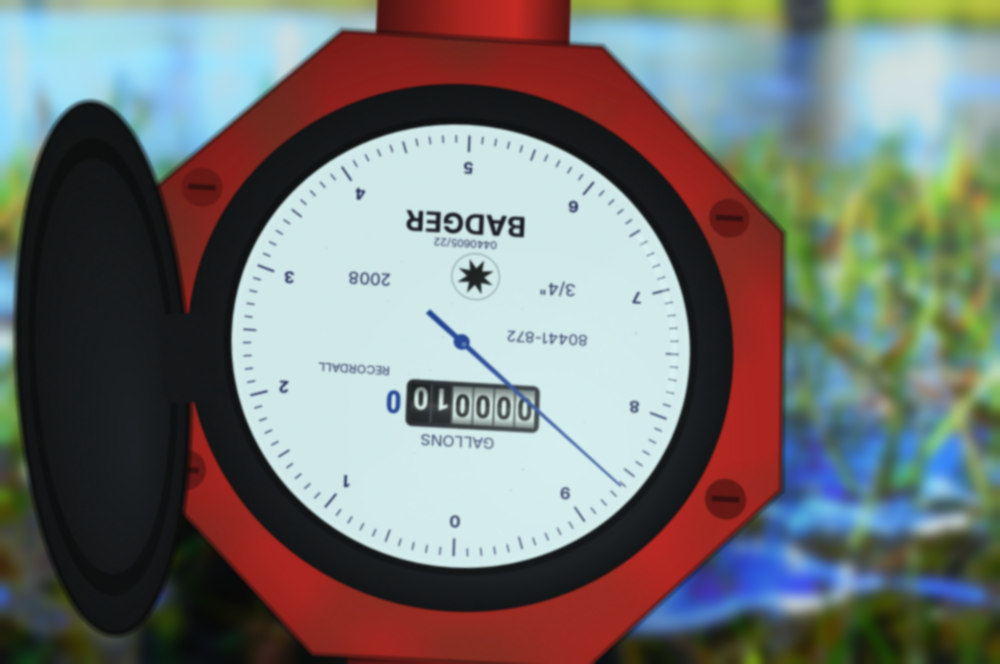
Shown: 98.6 gal
